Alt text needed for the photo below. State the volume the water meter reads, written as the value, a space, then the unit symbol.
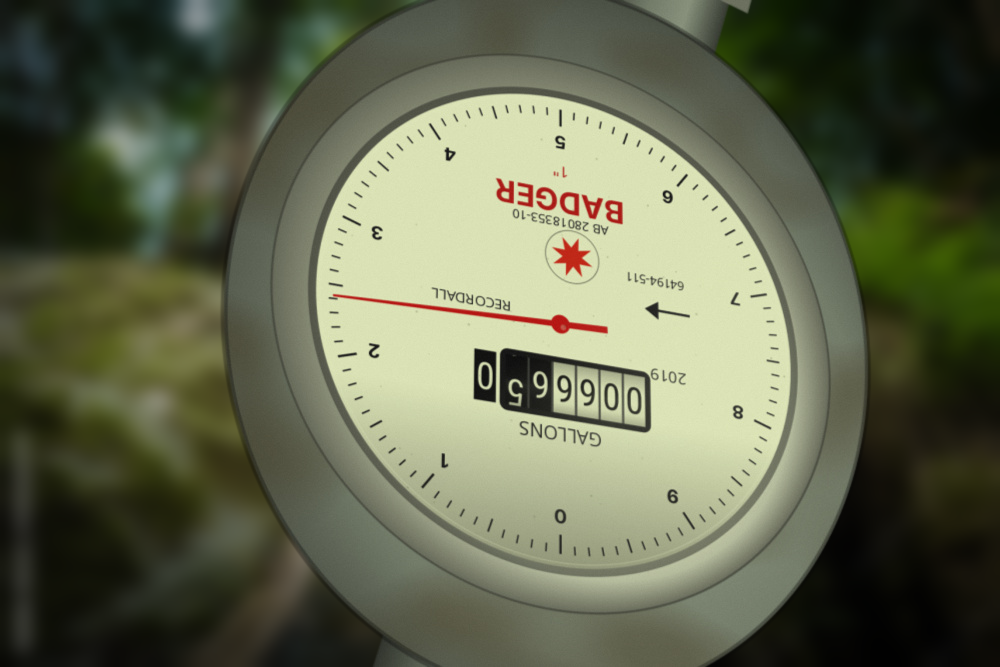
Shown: 66652.4 gal
